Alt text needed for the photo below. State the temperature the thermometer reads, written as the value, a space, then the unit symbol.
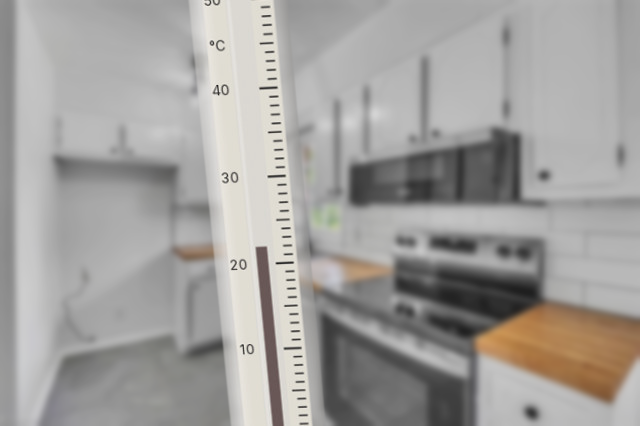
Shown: 22 °C
